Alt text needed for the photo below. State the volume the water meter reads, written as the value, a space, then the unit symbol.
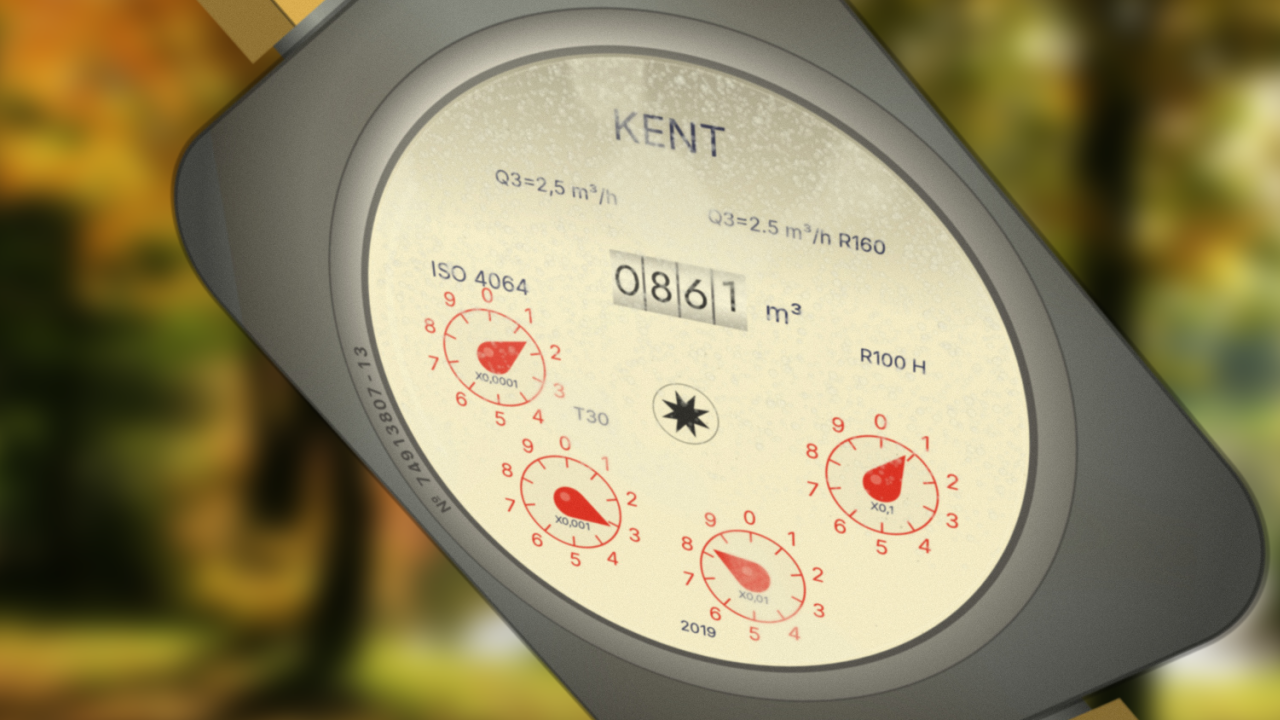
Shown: 861.0831 m³
